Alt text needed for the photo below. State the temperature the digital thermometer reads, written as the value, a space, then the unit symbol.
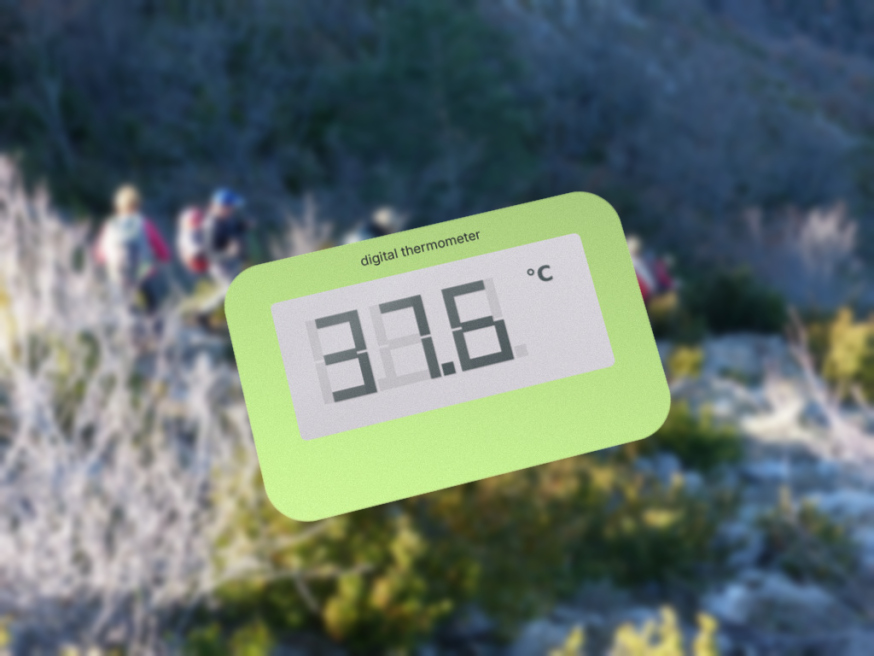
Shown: 37.6 °C
